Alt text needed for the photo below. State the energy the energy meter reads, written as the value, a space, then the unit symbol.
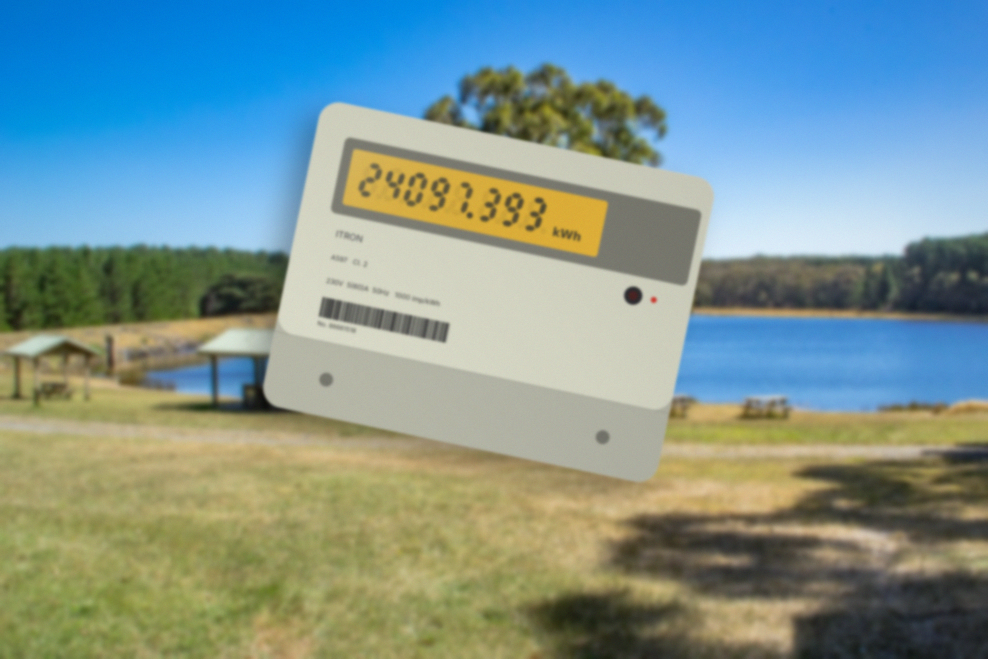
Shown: 24097.393 kWh
